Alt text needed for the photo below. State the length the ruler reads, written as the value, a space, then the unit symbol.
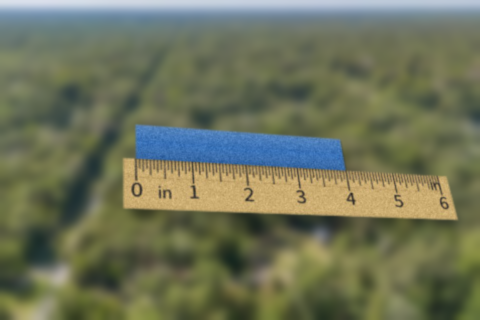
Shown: 4 in
